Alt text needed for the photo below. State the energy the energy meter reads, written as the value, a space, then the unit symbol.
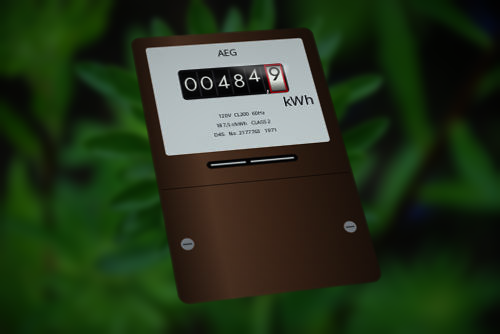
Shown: 484.9 kWh
